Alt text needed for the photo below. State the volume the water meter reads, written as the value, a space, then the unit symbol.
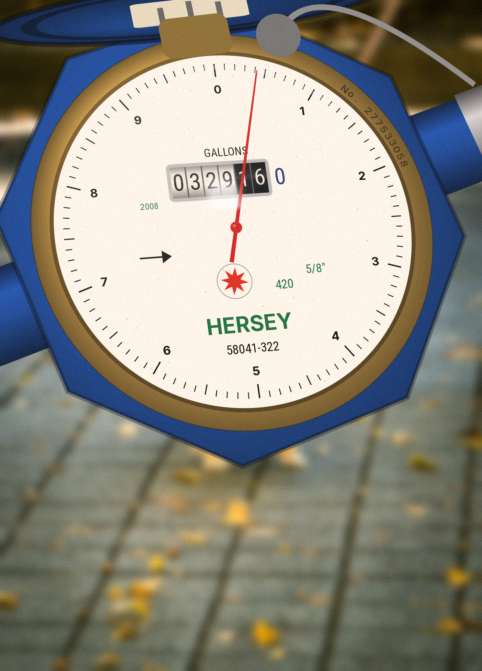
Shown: 329160.4 gal
